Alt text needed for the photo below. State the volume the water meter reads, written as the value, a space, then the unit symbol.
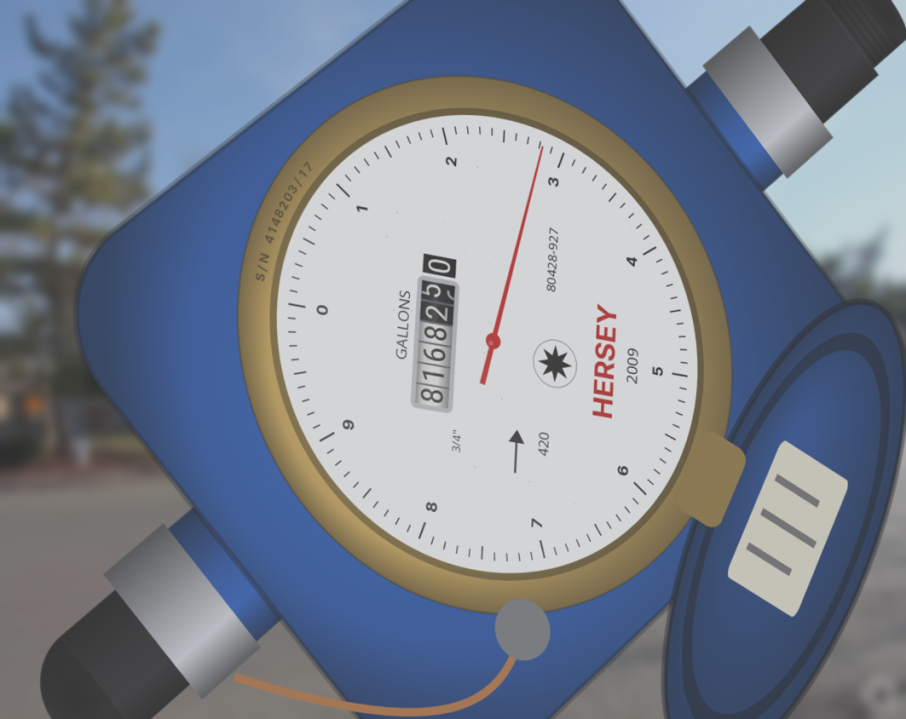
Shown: 8168252.8 gal
